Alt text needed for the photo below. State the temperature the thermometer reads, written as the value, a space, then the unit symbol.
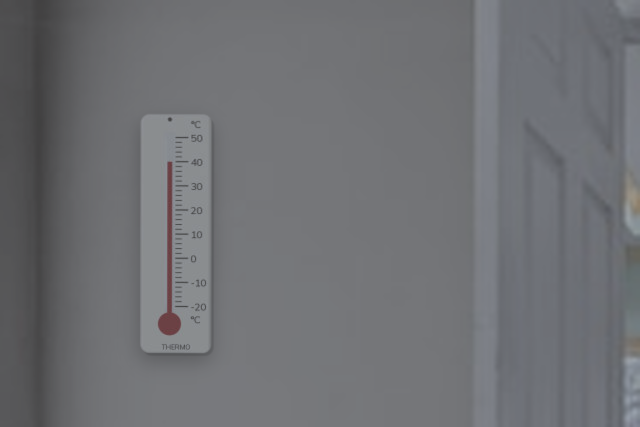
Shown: 40 °C
